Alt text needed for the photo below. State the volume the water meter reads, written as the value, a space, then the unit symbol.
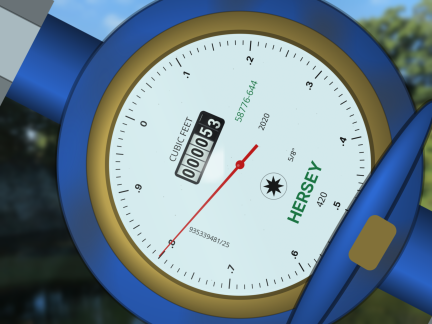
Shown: 52.80 ft³
